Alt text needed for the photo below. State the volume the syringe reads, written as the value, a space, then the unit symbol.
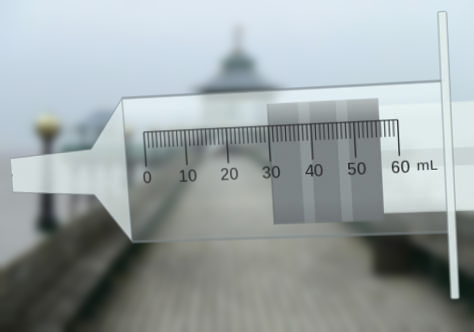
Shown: 30 mL
